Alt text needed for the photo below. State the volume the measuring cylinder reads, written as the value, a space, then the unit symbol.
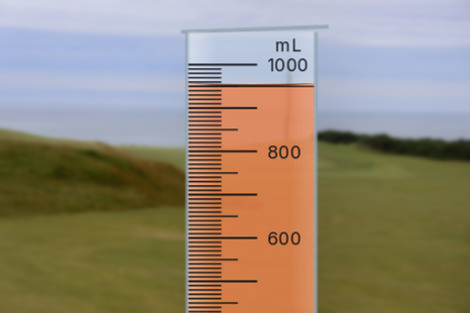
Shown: 950 mL
